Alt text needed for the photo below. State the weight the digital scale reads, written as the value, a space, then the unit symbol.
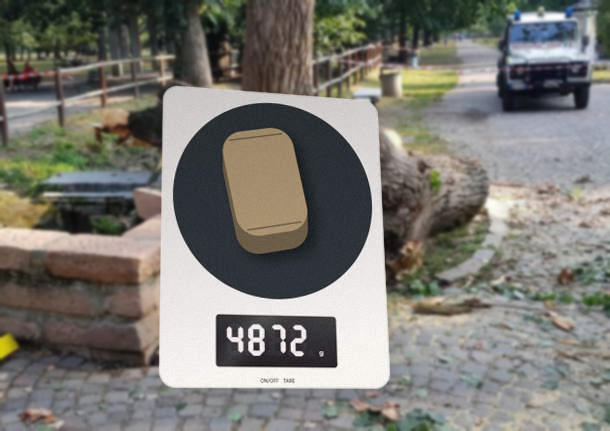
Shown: 4872 g
